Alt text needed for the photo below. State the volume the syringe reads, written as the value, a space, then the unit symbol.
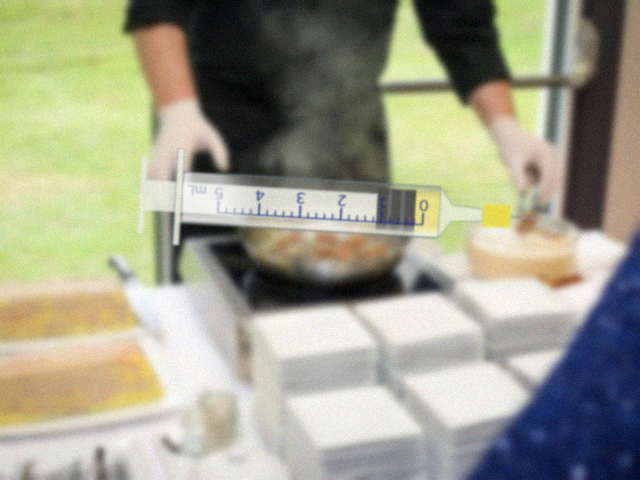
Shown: 0.2 mL
